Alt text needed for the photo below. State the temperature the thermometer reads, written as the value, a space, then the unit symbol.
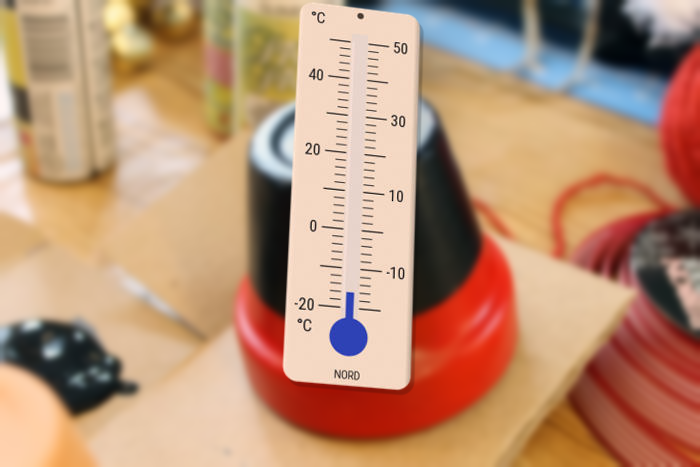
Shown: -16 °C
